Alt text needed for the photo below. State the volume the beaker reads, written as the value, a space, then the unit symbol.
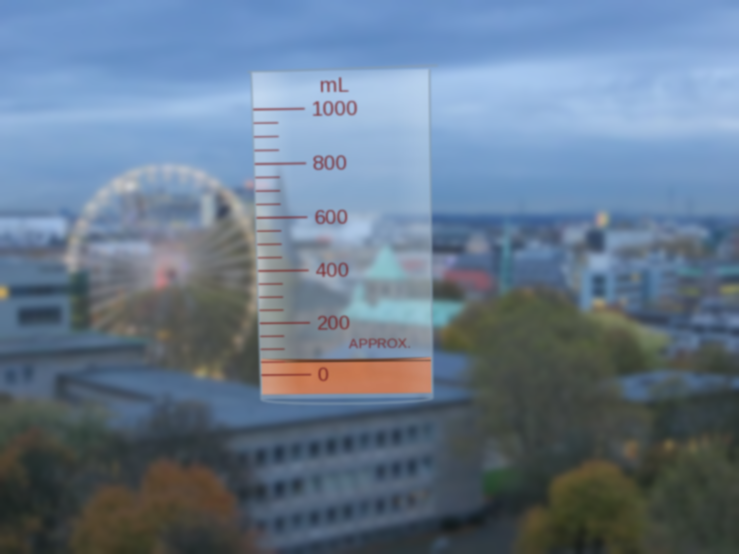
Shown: 50 mL
